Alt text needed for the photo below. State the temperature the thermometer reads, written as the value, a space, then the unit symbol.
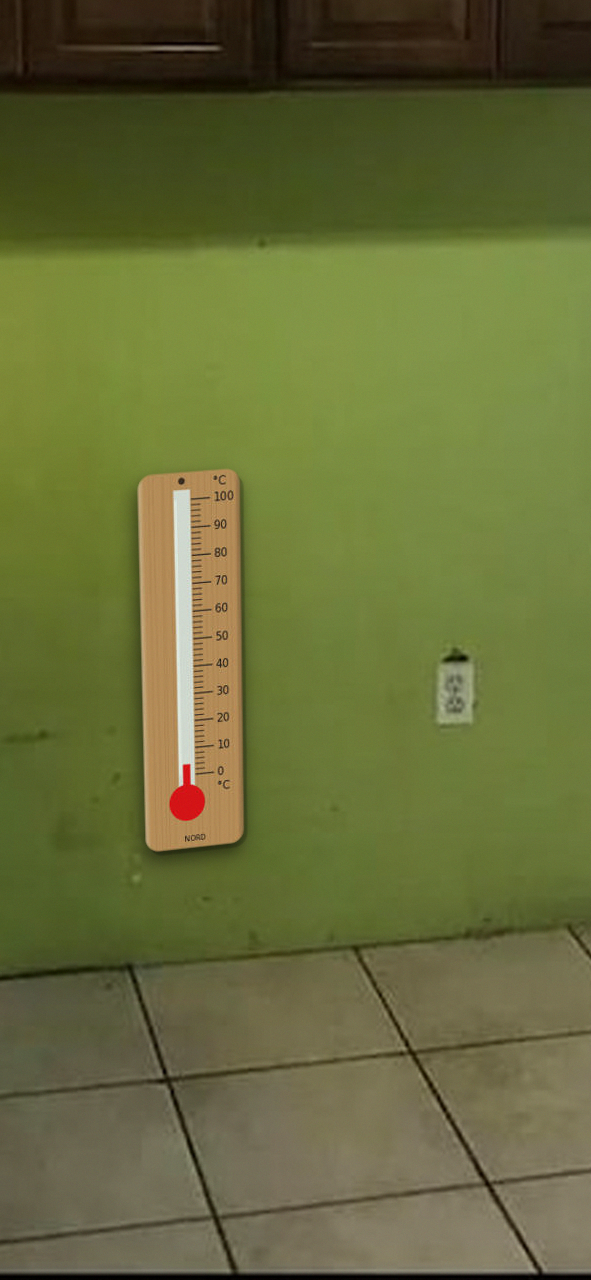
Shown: 4 °C
